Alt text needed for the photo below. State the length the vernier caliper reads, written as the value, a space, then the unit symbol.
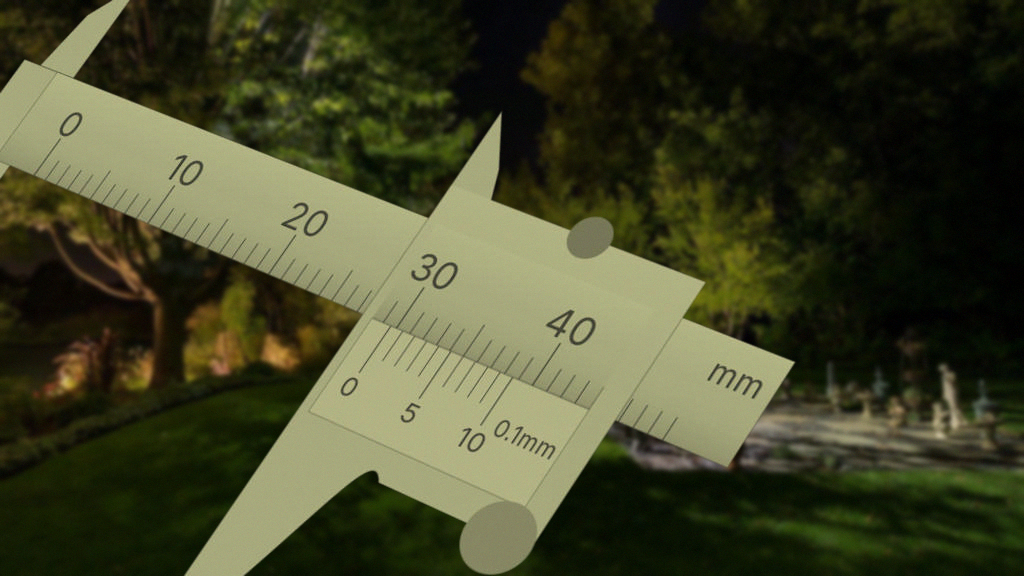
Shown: 29.6 mm
